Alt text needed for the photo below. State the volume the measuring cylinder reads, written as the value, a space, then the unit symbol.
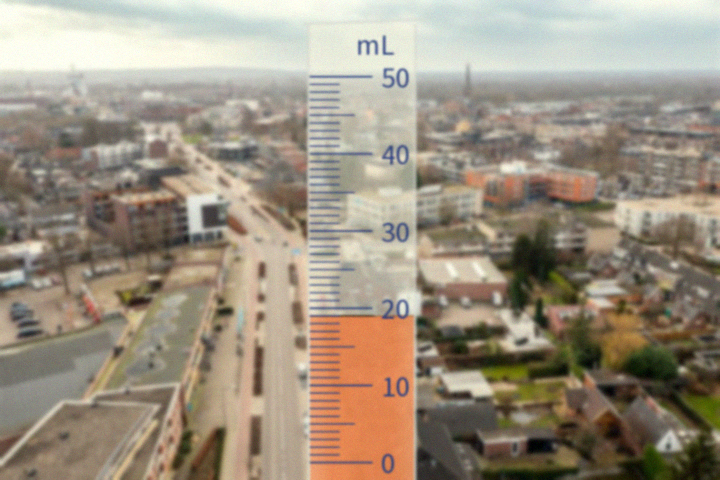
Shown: 19 mL
